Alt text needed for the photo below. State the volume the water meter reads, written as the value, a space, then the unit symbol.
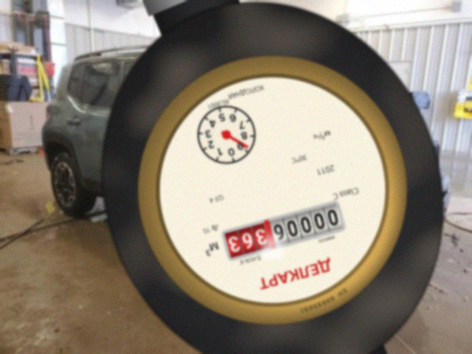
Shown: 6.3638 m³
